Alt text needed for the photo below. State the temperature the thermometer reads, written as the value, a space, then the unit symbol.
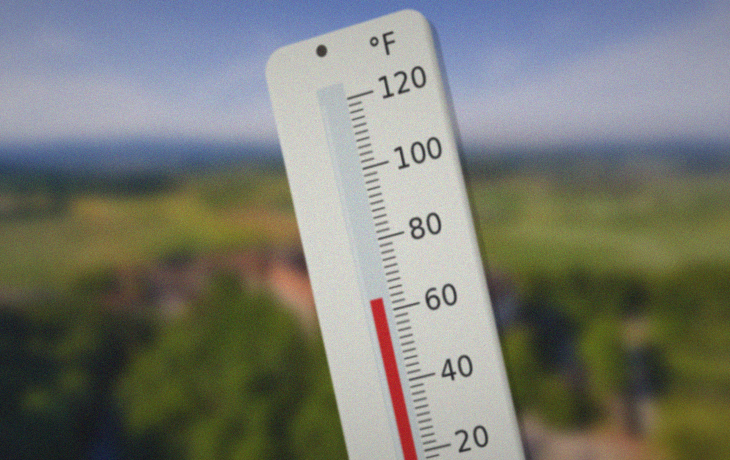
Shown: 64 °F
